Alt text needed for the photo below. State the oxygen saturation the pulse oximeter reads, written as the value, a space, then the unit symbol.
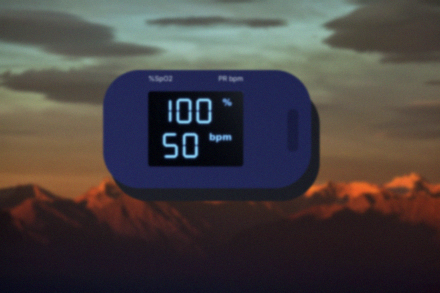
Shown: 100 %
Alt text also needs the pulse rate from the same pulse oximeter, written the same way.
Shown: 50 bpm
